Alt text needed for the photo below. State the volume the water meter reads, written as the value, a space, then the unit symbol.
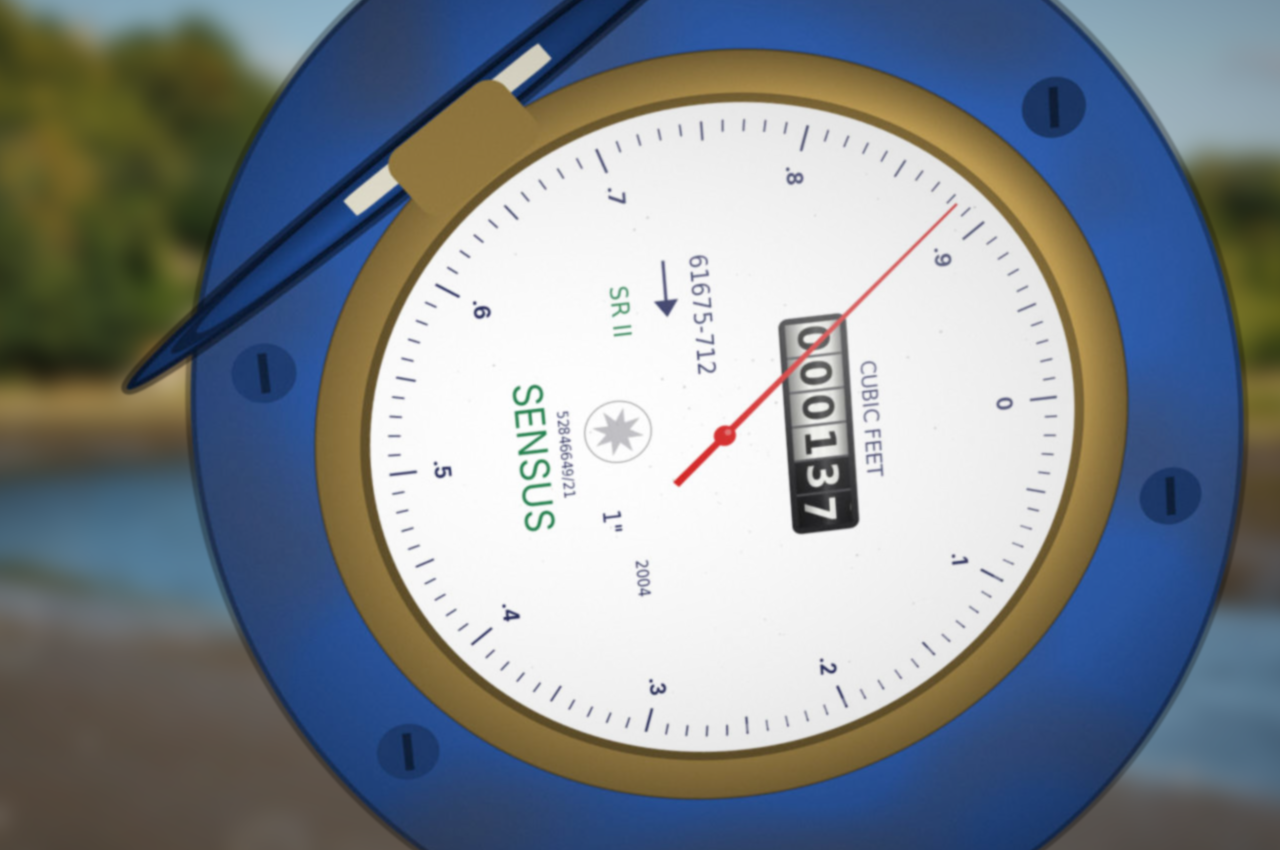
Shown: 136.88 ft³
